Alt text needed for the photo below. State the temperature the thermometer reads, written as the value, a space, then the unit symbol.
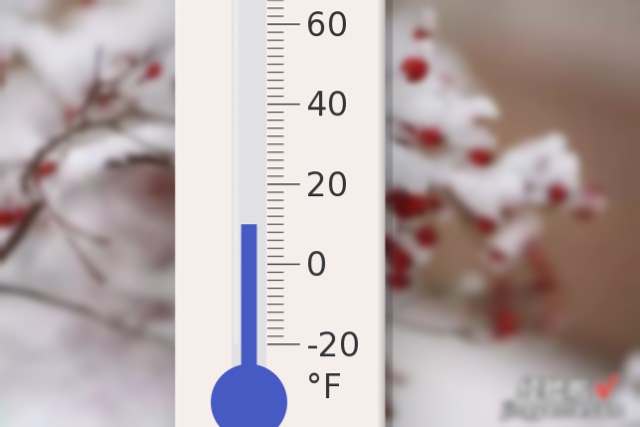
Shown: 10 °F
